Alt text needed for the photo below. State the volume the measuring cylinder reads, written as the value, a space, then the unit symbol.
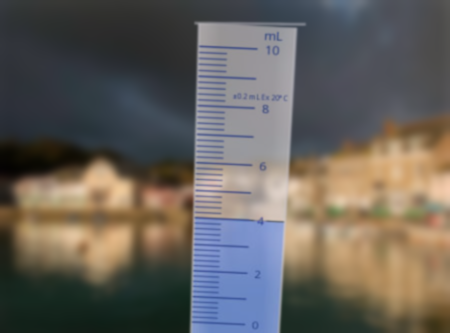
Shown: 4 mL
